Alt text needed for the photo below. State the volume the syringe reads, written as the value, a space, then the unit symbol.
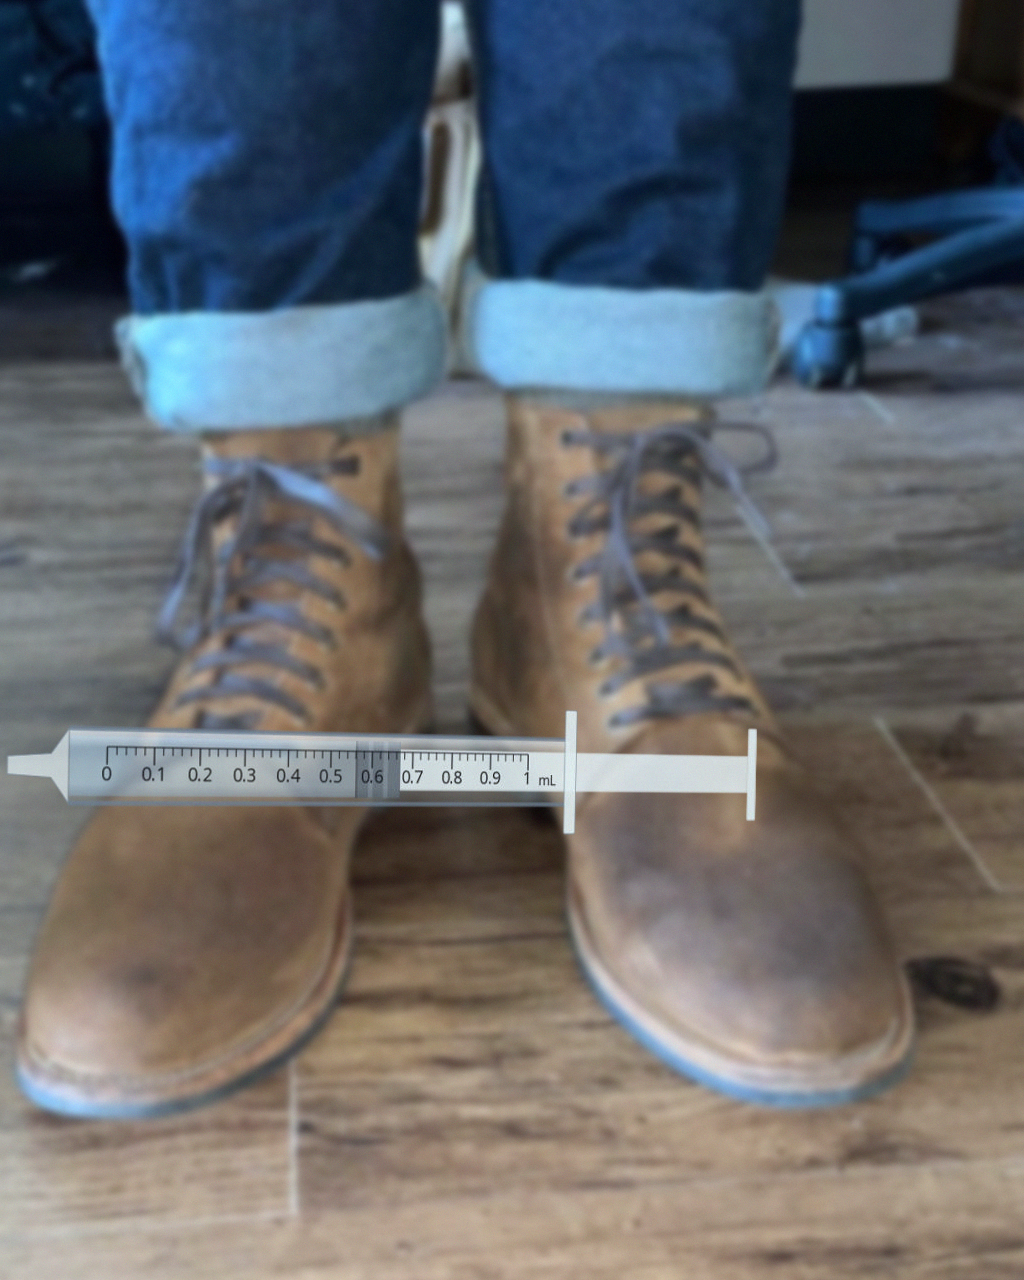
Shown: 0.56 mL
